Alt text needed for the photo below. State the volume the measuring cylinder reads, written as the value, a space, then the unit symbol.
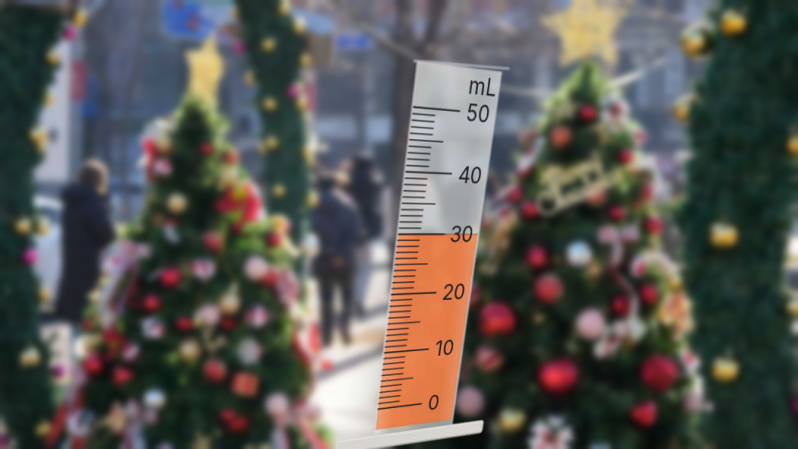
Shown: 30 mL
